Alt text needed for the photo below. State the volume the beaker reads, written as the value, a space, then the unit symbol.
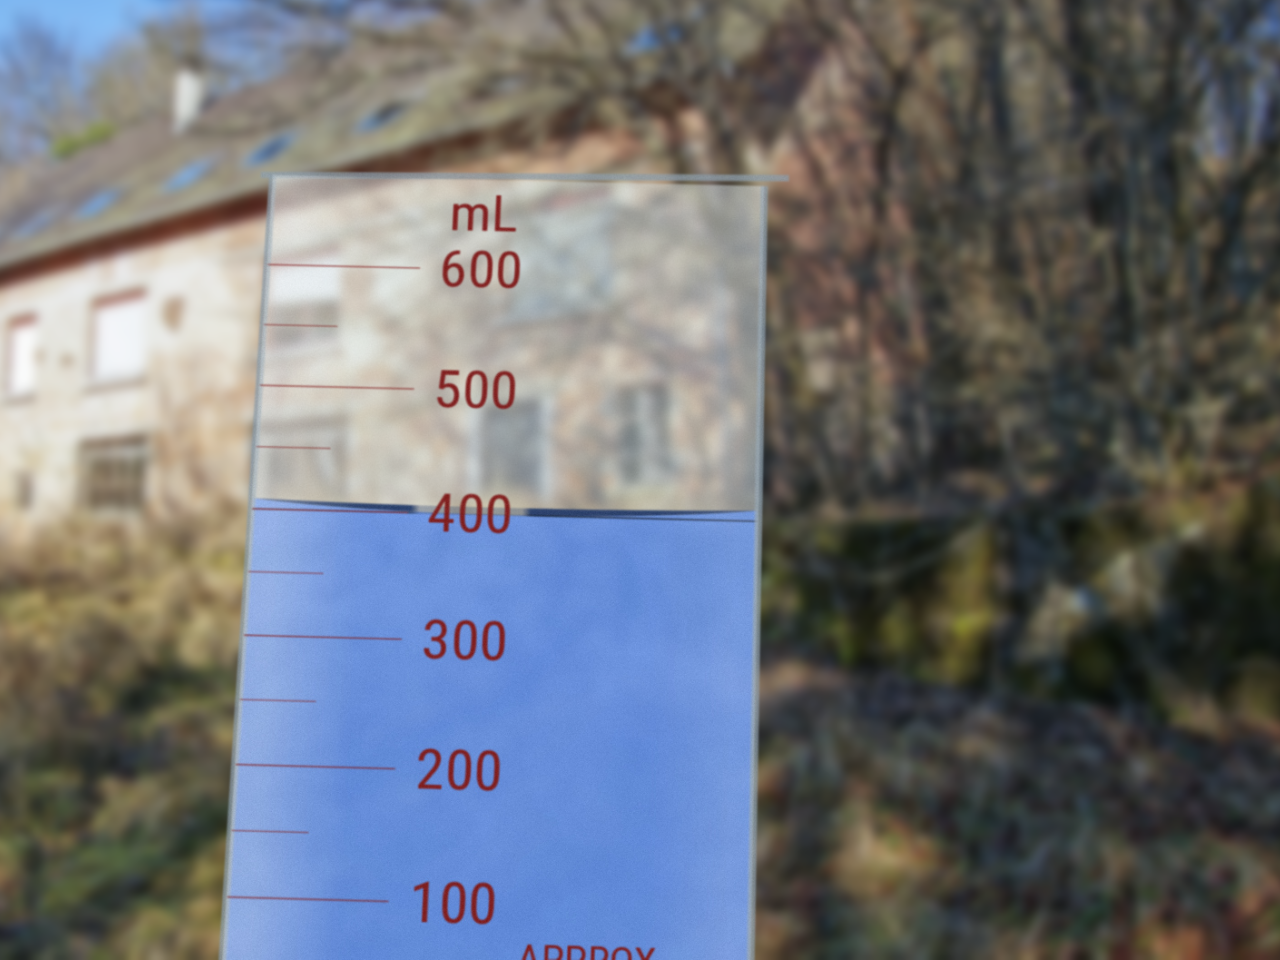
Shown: 400 mL
